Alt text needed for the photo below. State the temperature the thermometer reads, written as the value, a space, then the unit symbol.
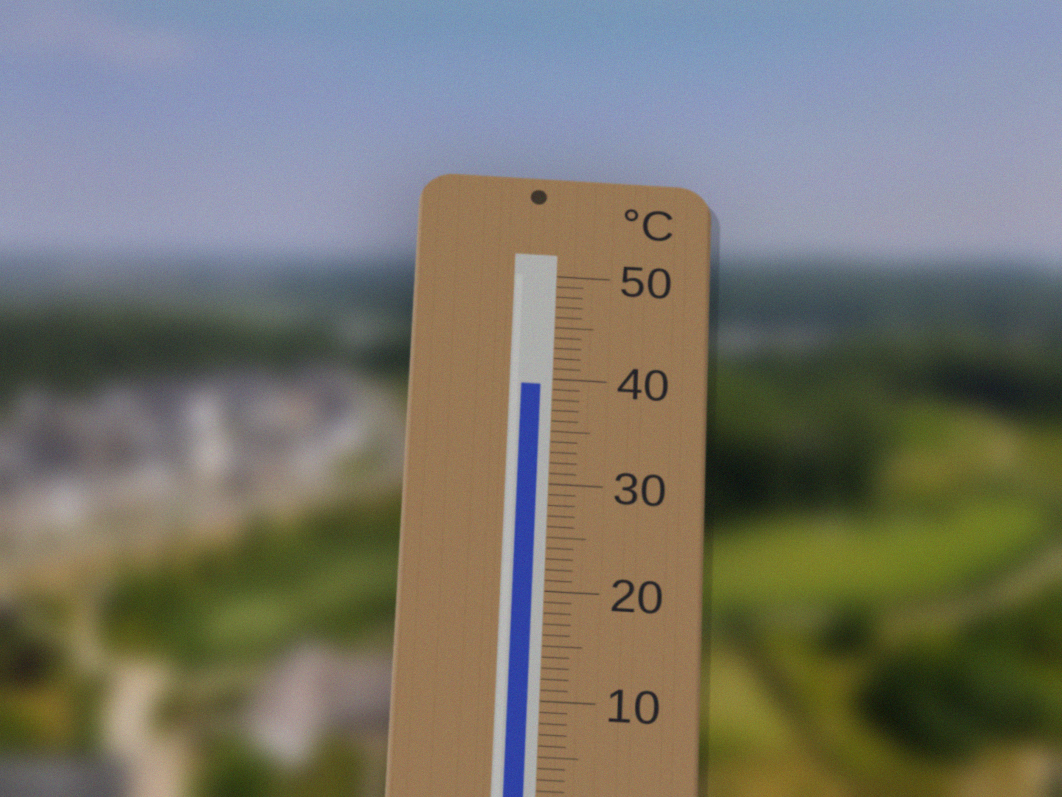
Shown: 39.5 °C
